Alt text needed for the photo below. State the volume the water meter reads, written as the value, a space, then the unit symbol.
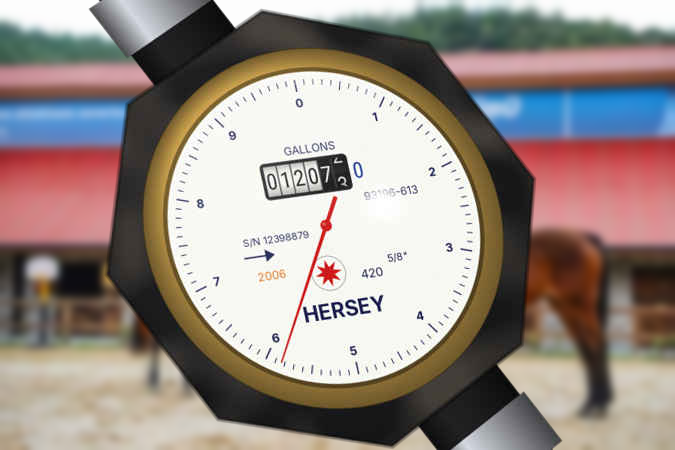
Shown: 120725.8 gal
